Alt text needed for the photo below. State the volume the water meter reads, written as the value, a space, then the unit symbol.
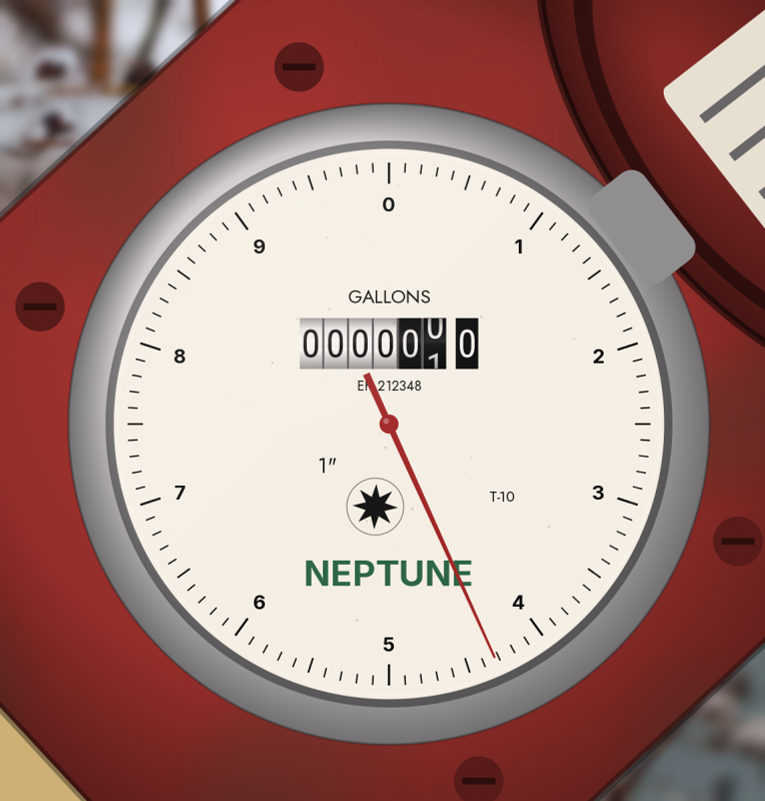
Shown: 4.3 gal
